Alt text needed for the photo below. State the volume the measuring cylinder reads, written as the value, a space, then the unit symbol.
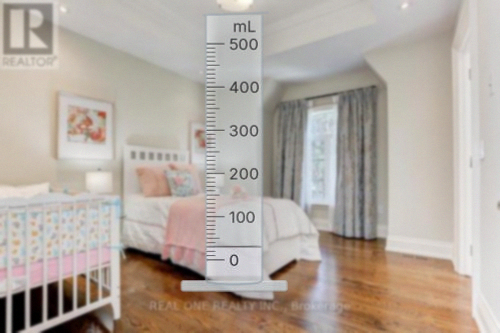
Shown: 30 mL
